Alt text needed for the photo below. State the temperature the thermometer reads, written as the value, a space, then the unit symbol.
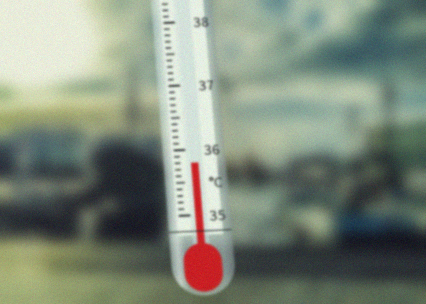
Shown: 35.8 °C
